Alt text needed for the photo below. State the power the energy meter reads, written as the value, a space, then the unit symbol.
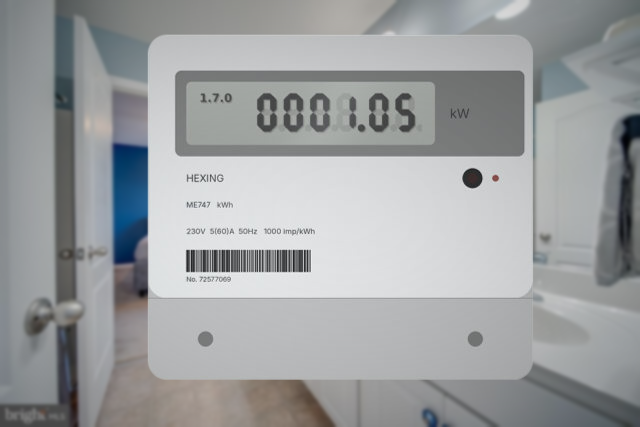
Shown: 1.05 kW
